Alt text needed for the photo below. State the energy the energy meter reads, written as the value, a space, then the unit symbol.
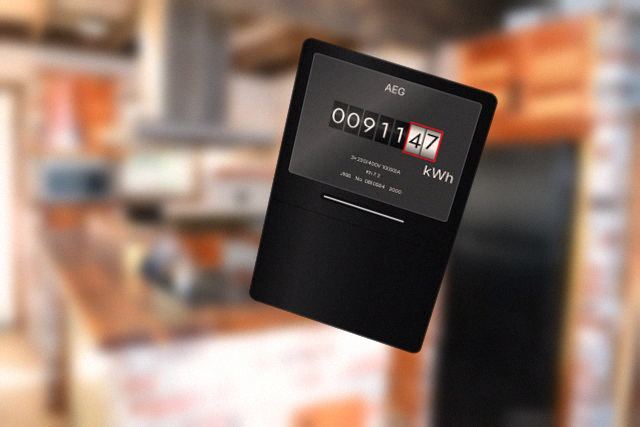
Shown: 911.47 kWh
